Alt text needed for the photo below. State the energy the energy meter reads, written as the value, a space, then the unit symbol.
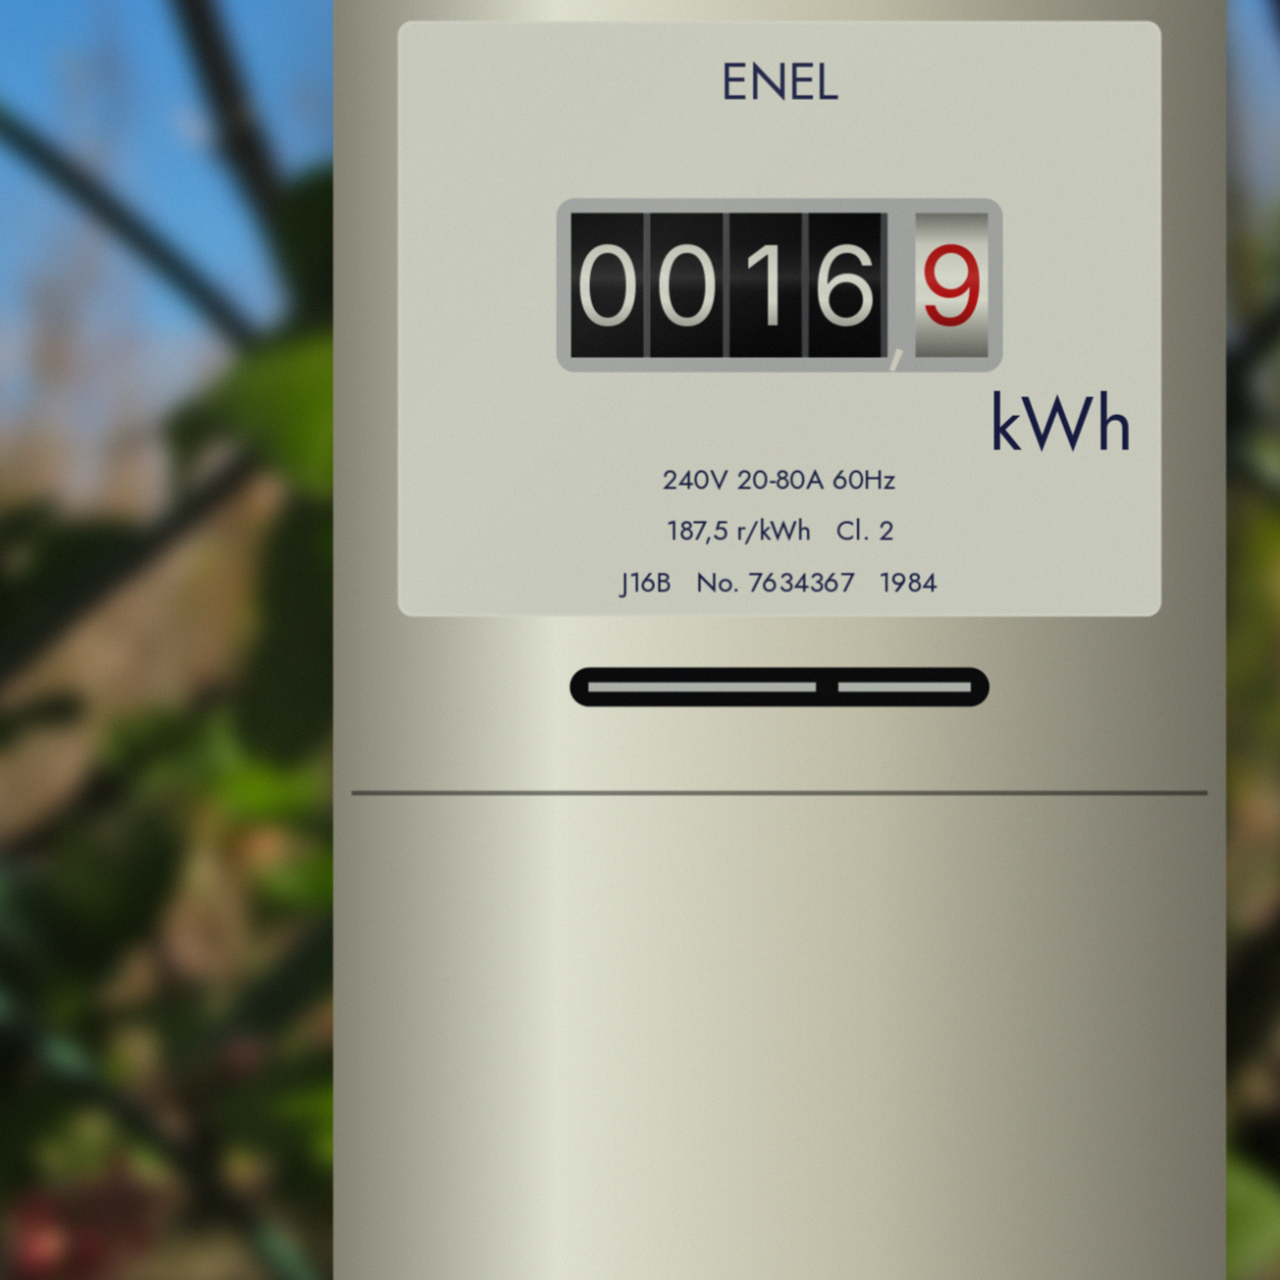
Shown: 16.9 kWh
